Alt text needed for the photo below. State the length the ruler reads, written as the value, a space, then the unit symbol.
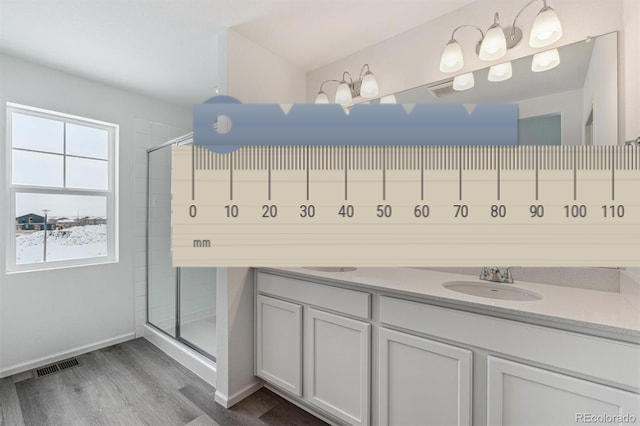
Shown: 85 mm
